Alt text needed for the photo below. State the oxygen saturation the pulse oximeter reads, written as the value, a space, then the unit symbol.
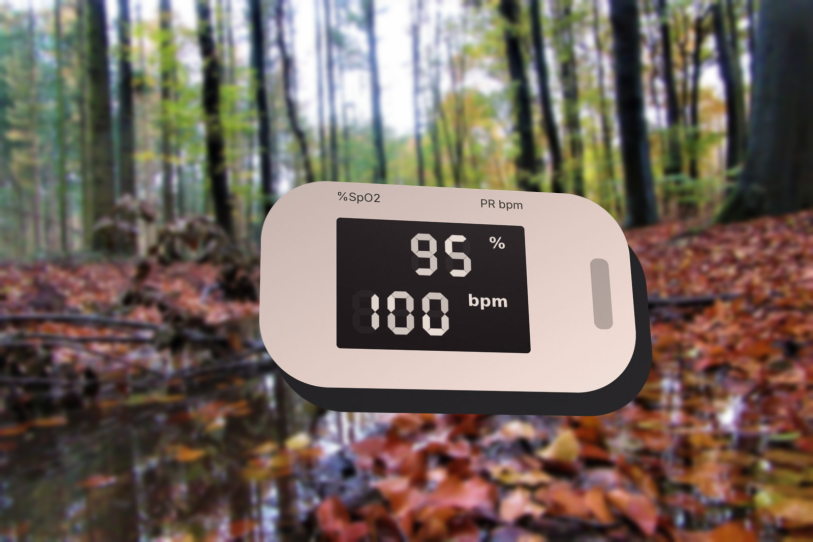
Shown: 95 %
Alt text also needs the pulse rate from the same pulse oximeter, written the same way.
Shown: 100 bpm
